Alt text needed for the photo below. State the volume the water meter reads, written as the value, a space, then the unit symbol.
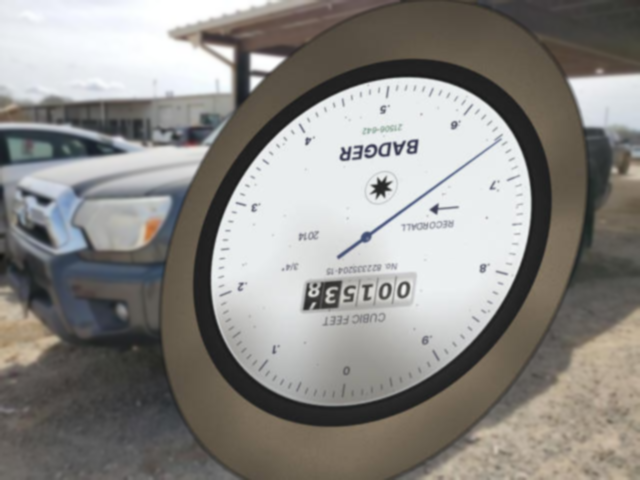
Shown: 1537.65 ft³
